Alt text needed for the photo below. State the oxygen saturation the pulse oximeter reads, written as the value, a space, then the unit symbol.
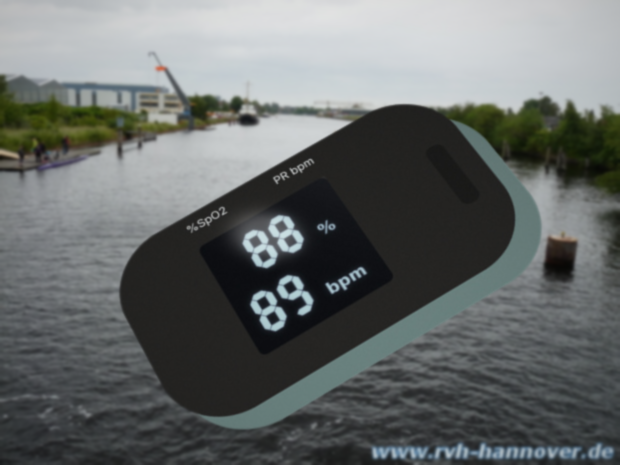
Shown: 88 %
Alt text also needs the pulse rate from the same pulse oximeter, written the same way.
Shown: 89 bpm
